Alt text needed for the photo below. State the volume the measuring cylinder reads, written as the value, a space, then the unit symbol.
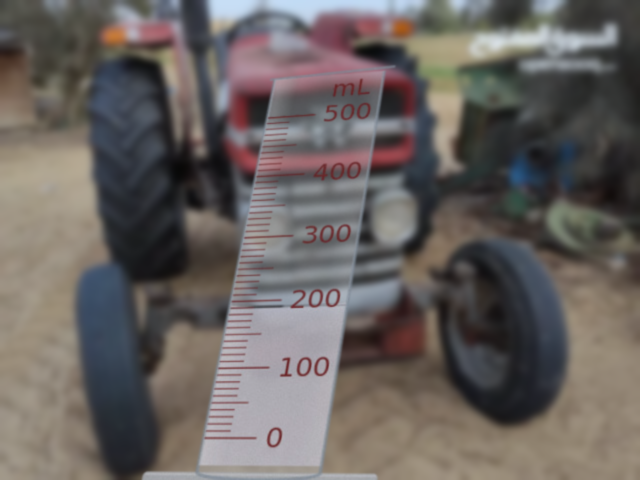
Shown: 190 mL
